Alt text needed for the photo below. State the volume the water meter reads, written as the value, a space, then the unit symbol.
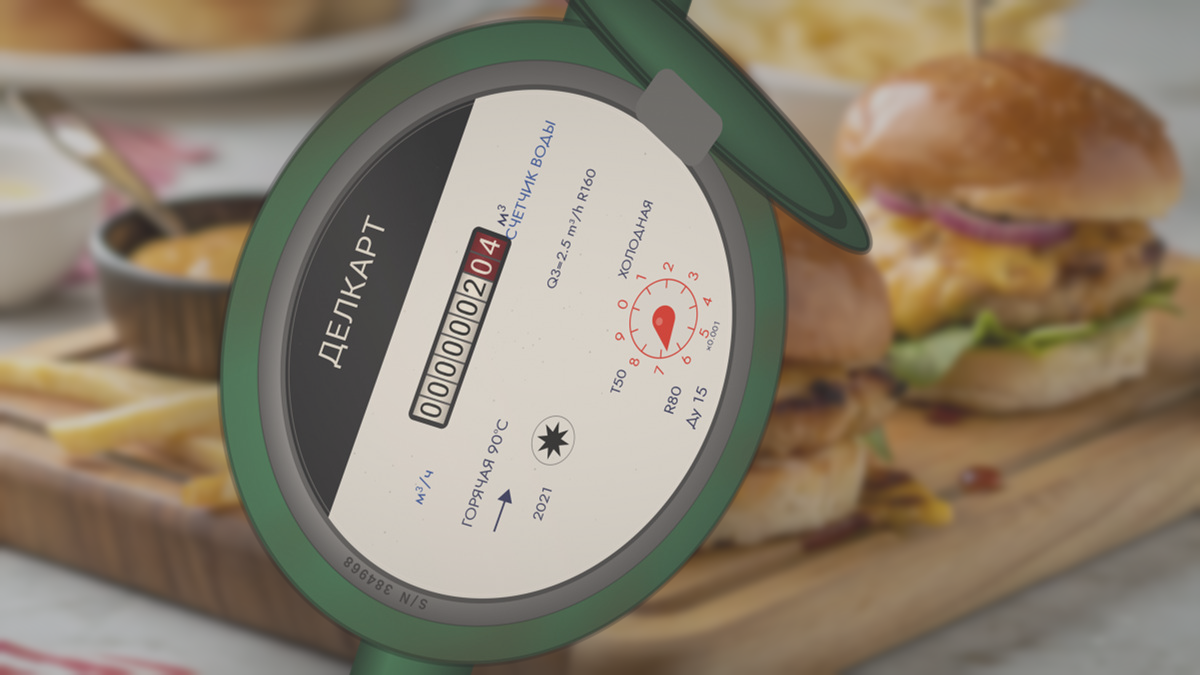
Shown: 2.046 m³
